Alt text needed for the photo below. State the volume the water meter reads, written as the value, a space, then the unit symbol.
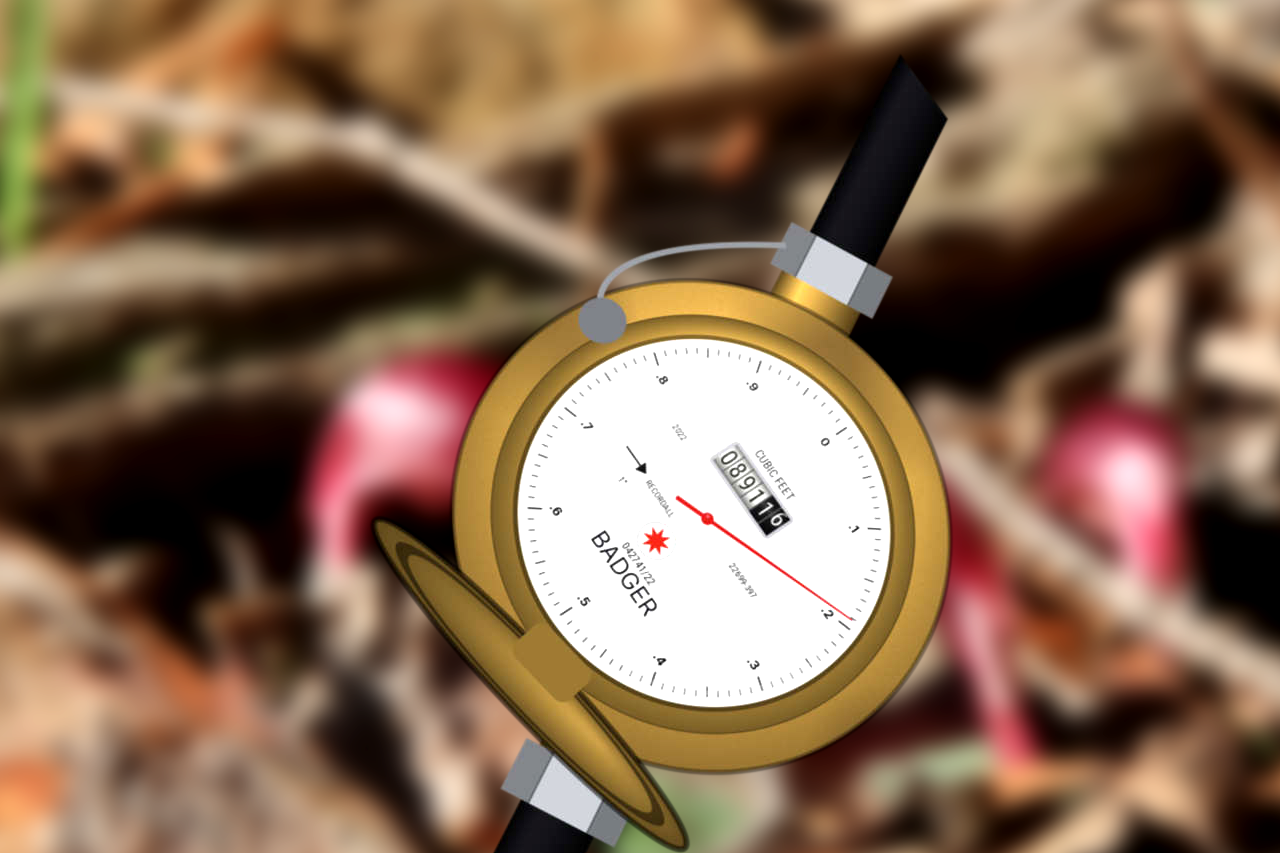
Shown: 89116.19 ft³
